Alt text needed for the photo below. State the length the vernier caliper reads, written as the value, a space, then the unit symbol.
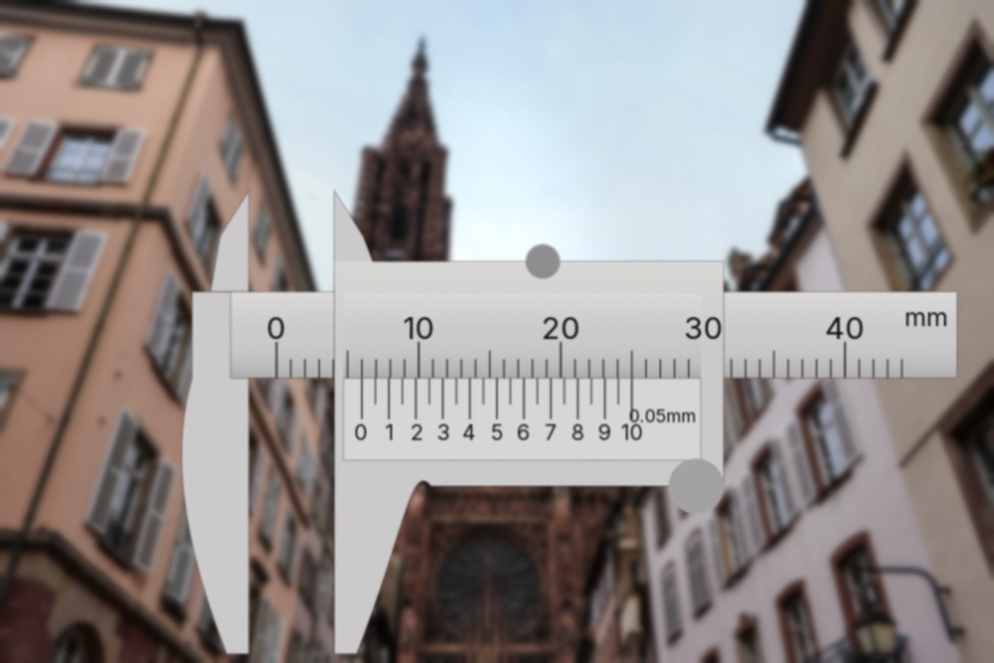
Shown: 6.0 mm
